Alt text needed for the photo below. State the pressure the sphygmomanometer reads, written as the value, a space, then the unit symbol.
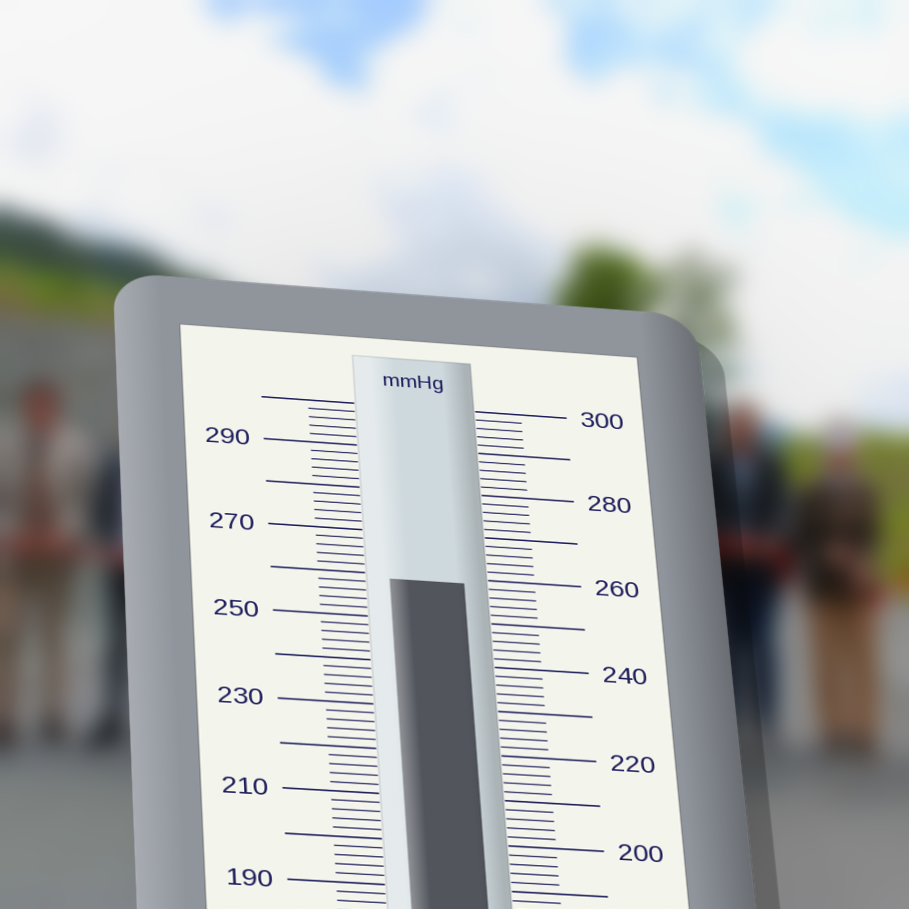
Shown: 259 mmHg
